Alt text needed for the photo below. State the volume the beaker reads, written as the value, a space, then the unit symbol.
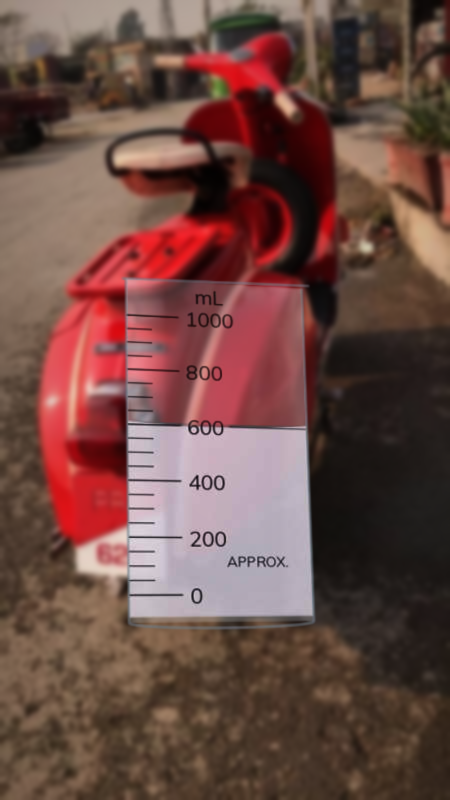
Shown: 600 mL
